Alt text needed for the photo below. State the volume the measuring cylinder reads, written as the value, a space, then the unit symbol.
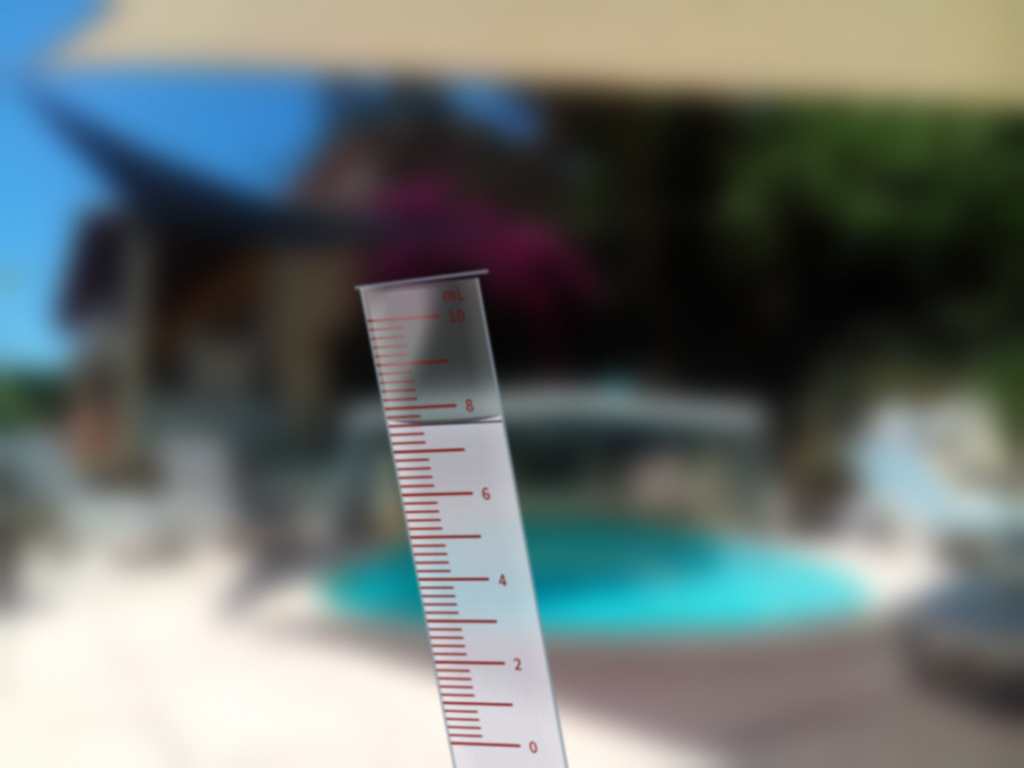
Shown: 7.6 mL
